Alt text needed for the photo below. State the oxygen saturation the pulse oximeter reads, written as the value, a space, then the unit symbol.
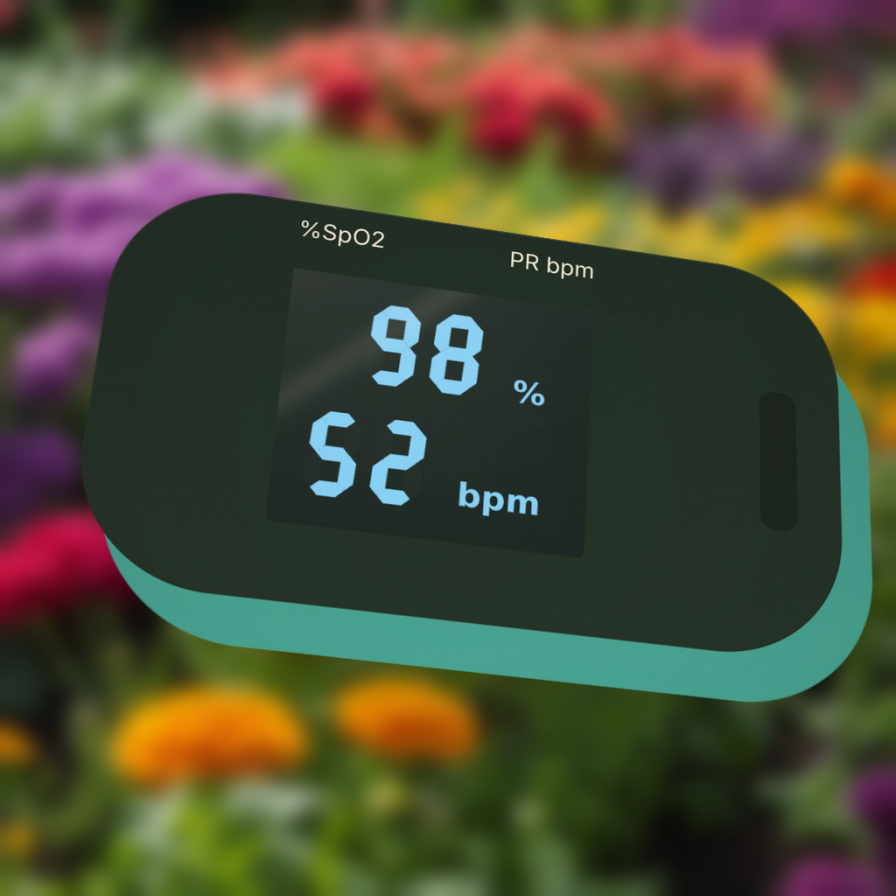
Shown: 98 %
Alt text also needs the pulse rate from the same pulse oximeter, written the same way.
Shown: 52 bpm
